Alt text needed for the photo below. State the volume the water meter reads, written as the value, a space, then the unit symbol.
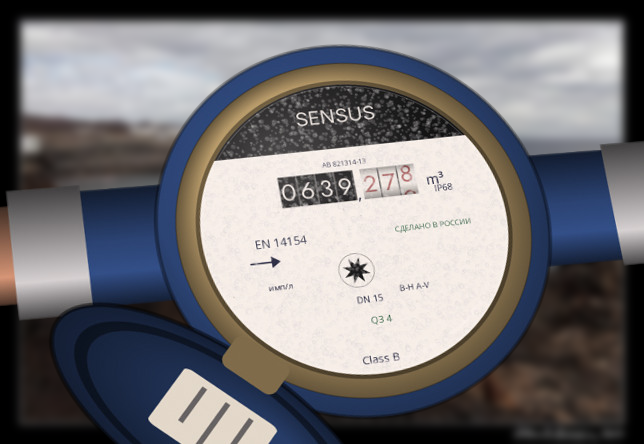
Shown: 639.278 m³
